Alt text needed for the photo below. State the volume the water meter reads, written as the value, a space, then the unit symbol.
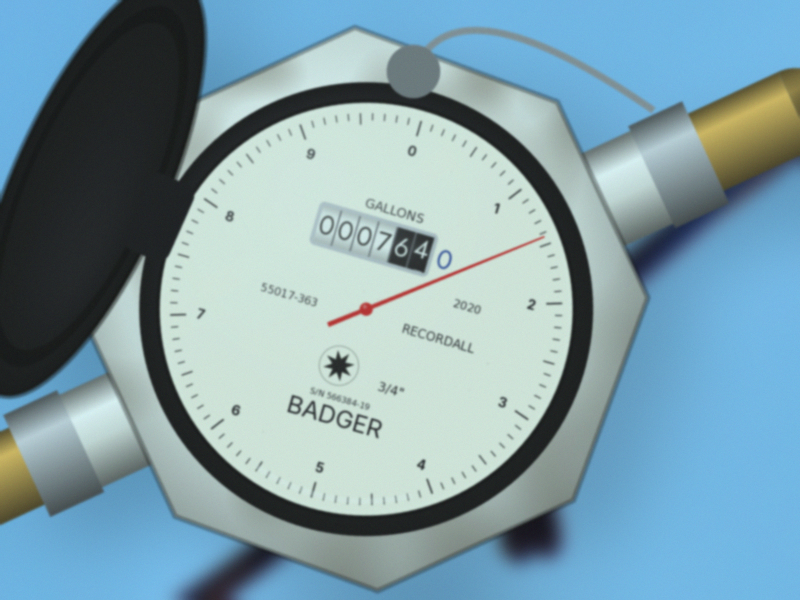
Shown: 7641.4 gal
